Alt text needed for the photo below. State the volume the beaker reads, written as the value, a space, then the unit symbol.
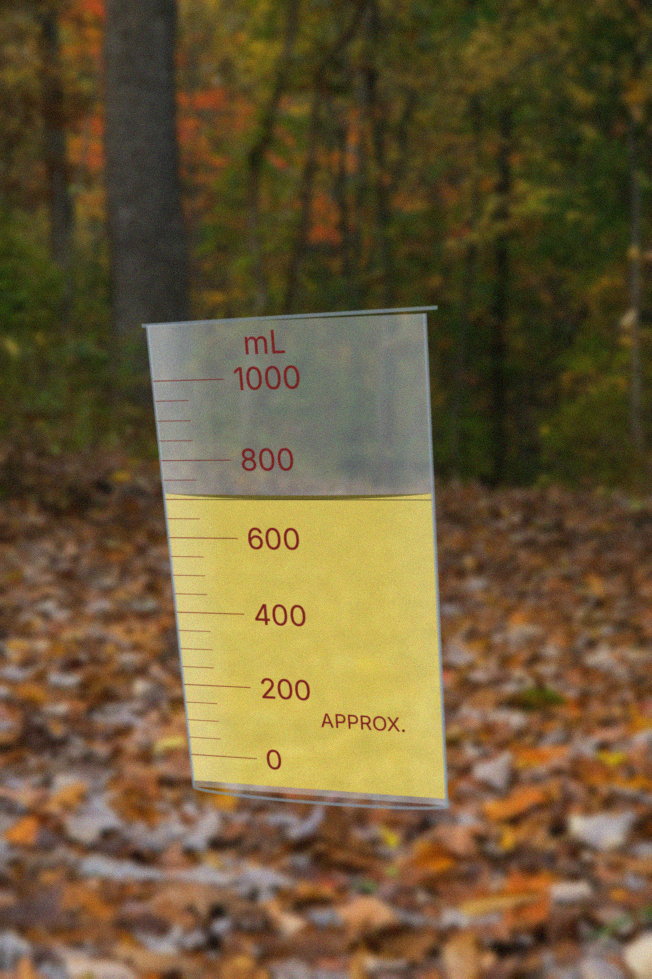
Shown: 700 mL
